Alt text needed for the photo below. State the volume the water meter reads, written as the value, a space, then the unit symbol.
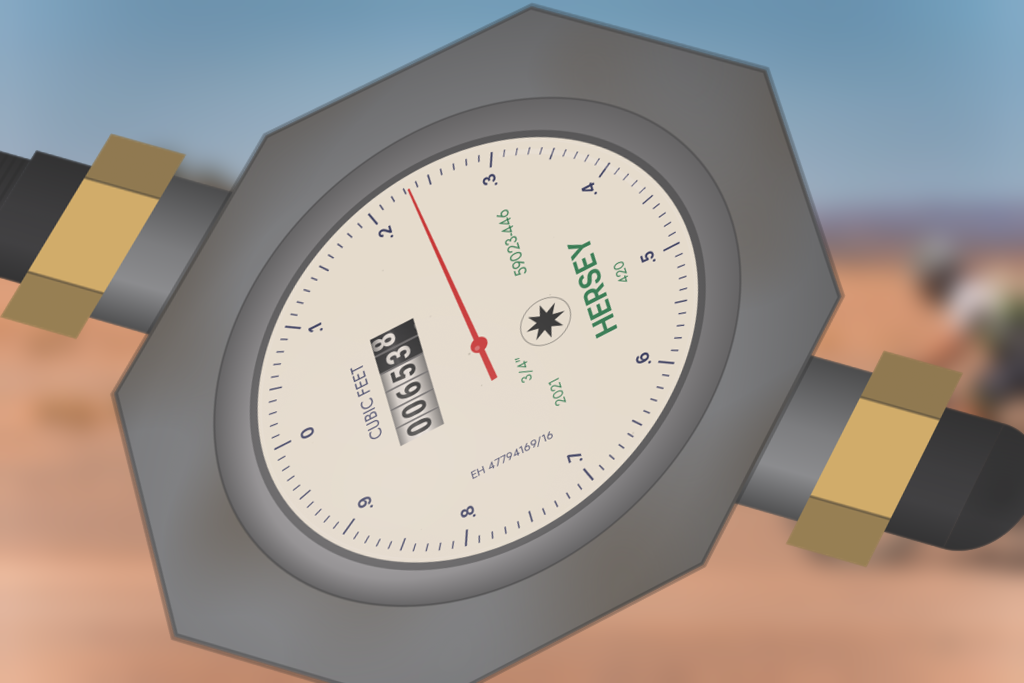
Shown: 6538.23 ft³
